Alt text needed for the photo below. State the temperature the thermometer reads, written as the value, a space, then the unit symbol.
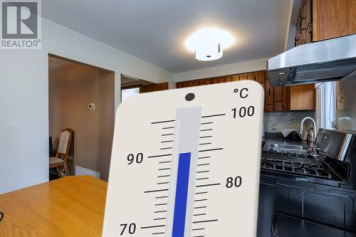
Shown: 90 °C
